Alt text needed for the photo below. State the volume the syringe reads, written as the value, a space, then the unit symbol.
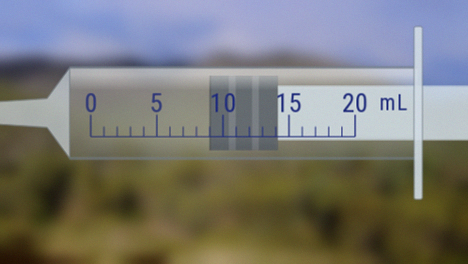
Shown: 9 mL
